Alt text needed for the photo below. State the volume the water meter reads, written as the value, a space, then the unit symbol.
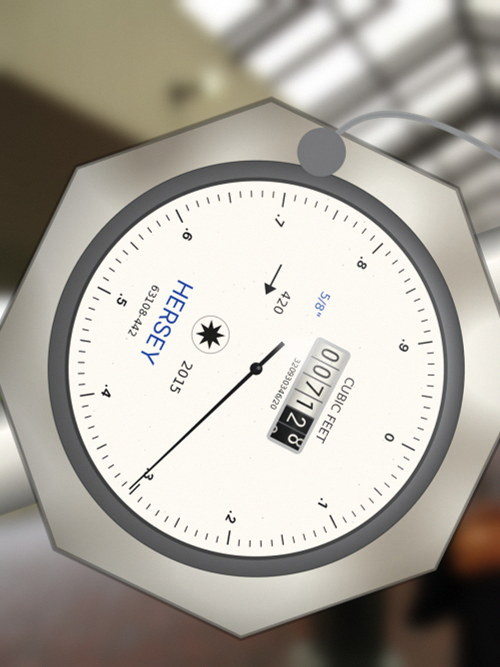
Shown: 7128.30 ft³
